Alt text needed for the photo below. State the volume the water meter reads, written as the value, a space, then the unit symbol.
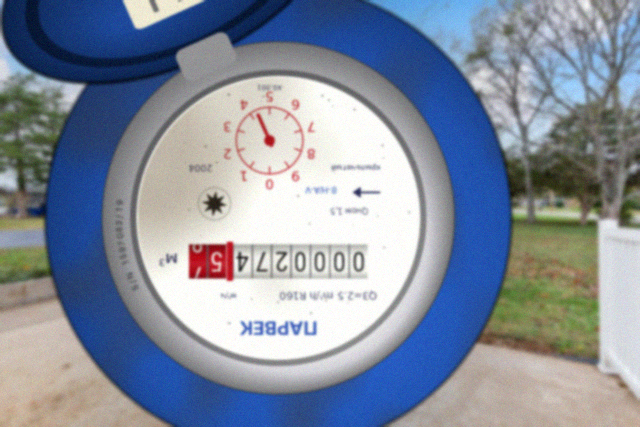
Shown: 274.574 m³
